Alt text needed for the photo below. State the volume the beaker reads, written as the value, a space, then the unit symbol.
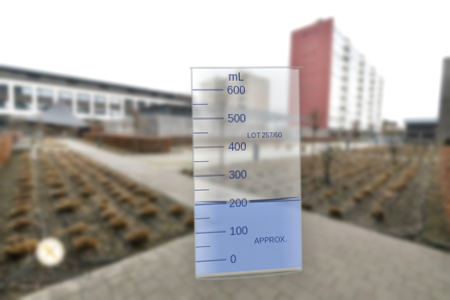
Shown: 200 mL
